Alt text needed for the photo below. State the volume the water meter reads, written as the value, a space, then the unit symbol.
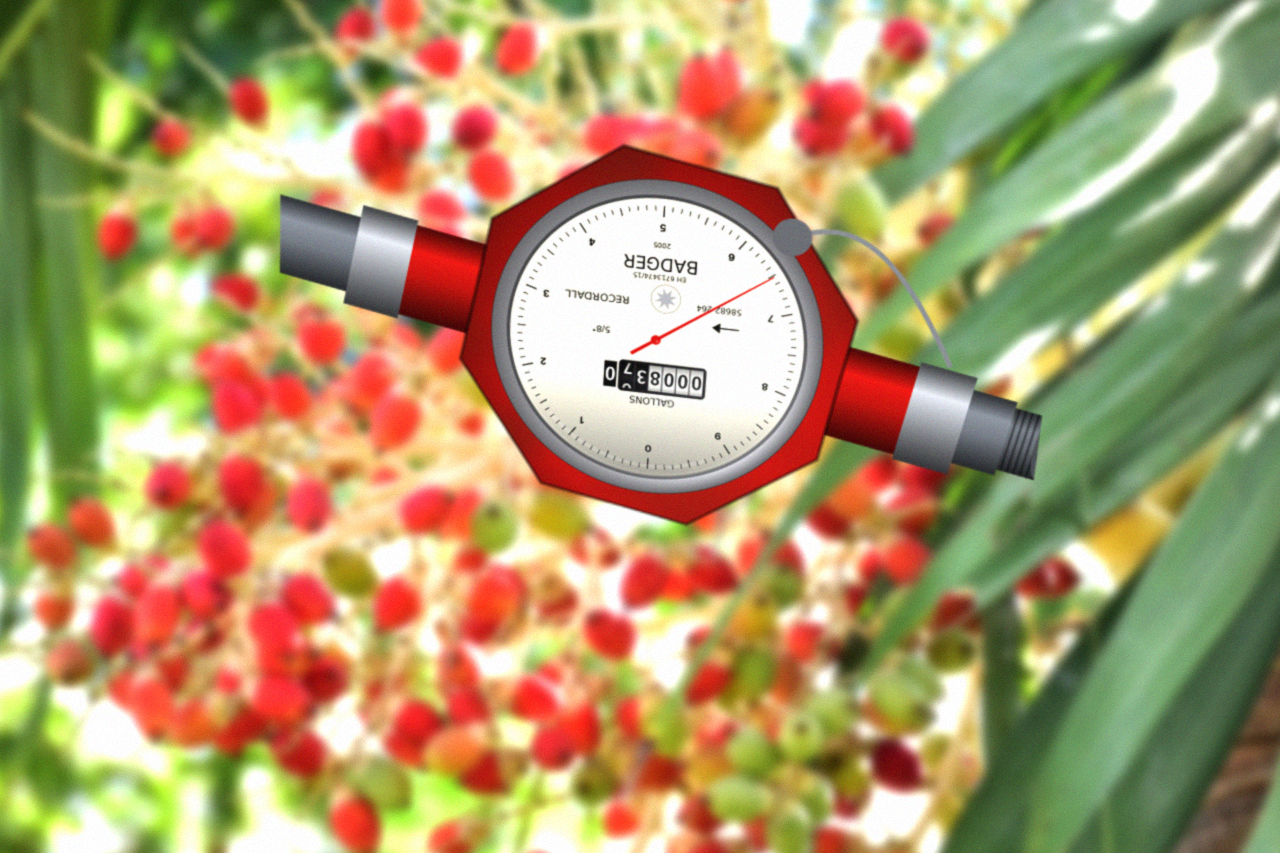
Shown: 8366.5 gal
